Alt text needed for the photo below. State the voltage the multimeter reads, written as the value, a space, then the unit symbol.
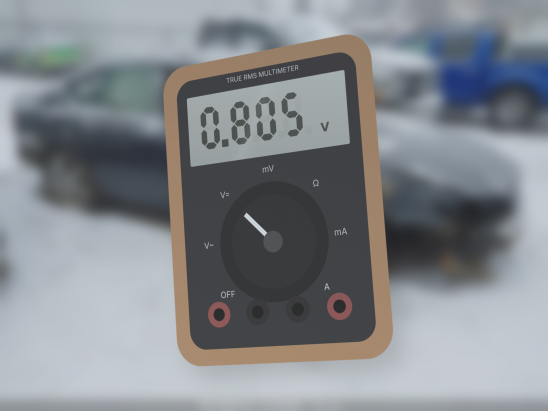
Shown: 0.805 V
